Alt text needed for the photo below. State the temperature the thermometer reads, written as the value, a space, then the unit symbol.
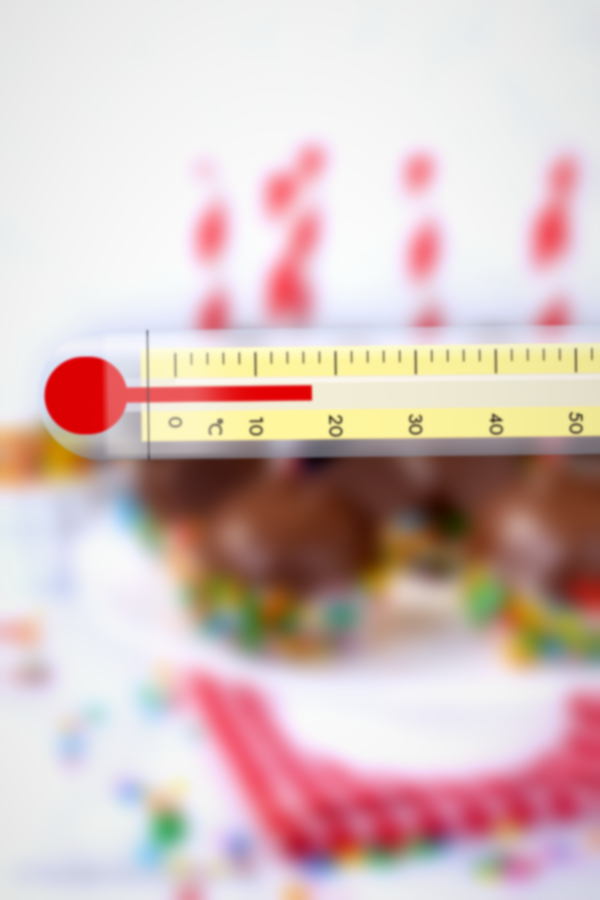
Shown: 17 °C
